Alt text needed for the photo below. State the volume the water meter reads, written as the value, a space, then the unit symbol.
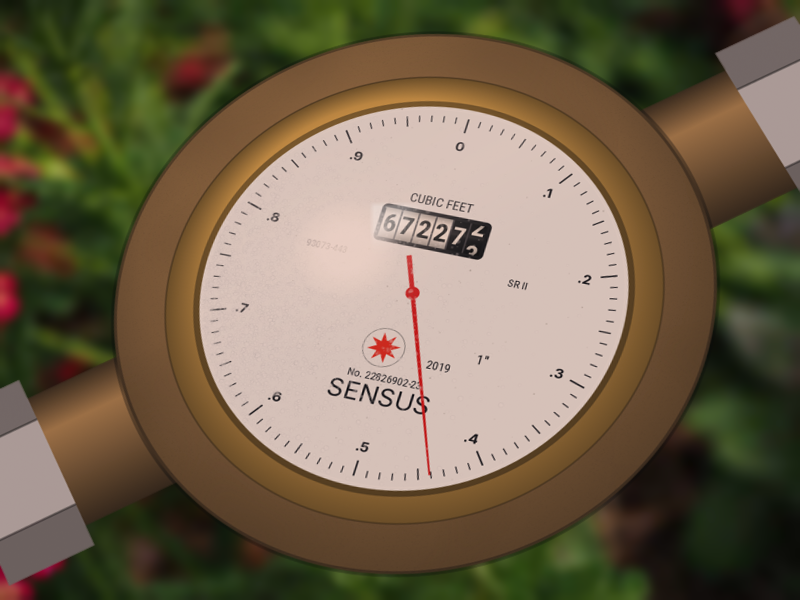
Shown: 672272.44 ft³
